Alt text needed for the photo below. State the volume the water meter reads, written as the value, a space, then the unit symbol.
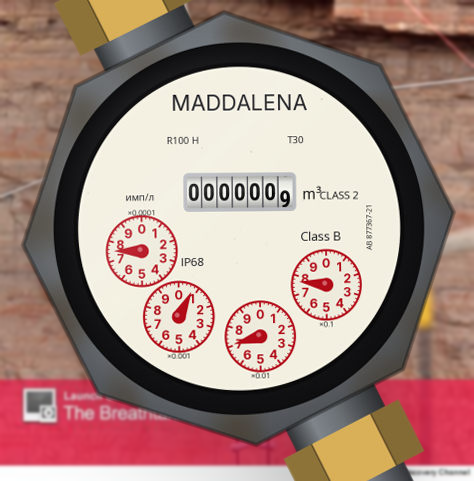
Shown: 8.7707 m³
